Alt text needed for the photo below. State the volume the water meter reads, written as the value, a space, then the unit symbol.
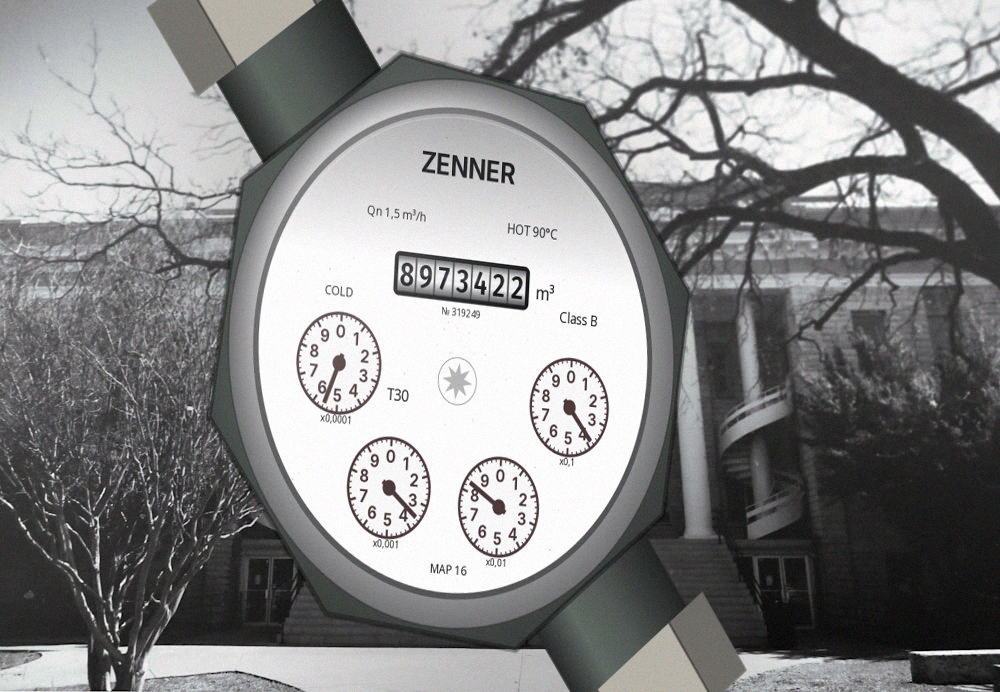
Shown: 8973422.3835 m³
